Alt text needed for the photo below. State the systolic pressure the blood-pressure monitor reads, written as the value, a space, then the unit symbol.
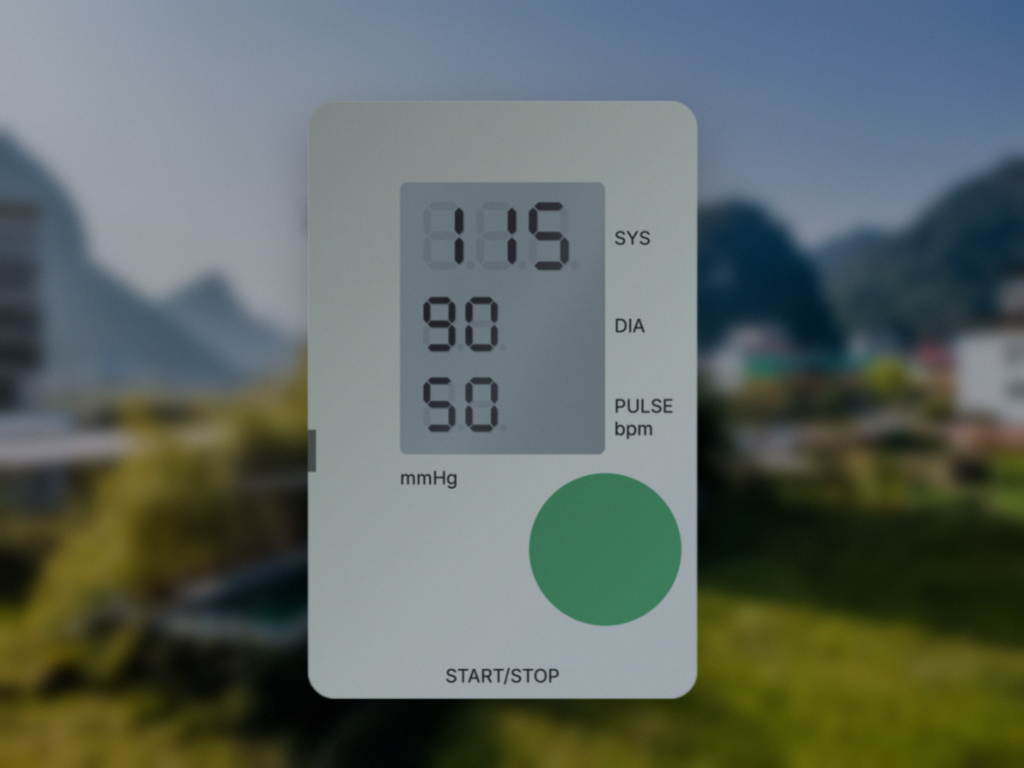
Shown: 115 mmHg
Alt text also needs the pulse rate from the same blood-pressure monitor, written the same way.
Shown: 50 bpm
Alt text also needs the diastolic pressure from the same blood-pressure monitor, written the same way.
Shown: 90 mmHg
